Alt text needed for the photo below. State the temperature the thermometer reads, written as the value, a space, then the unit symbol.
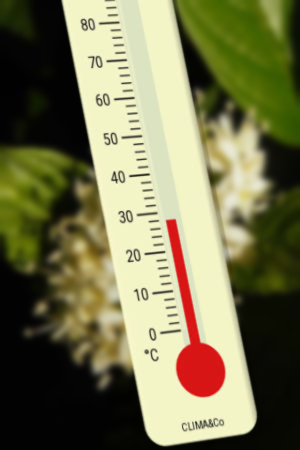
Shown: 28 °C
